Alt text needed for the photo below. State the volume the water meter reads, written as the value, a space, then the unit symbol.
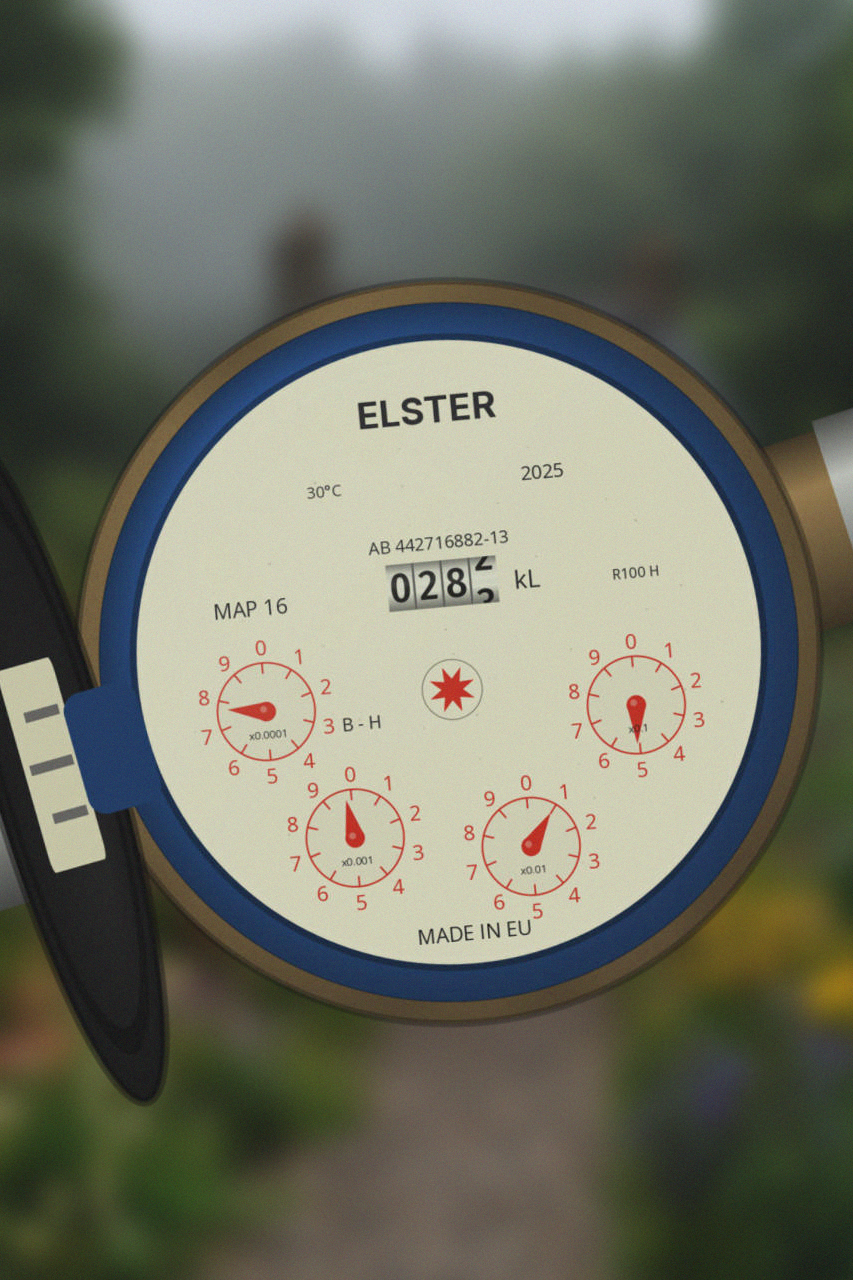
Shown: 282.5097 kL
